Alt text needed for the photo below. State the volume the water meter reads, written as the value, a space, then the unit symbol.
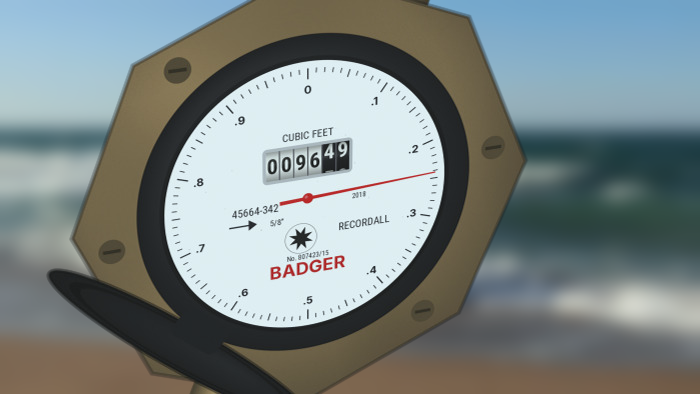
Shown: 9649.24 ft³
